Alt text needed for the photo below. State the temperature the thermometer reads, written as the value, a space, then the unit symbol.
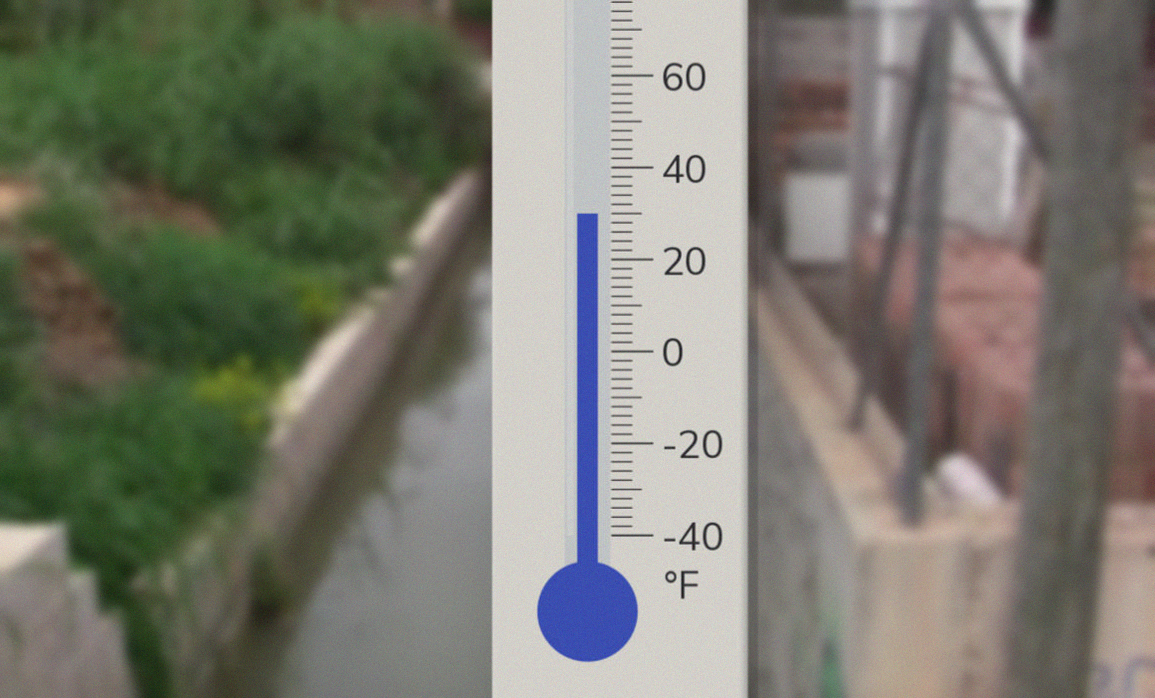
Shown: 30 °F
